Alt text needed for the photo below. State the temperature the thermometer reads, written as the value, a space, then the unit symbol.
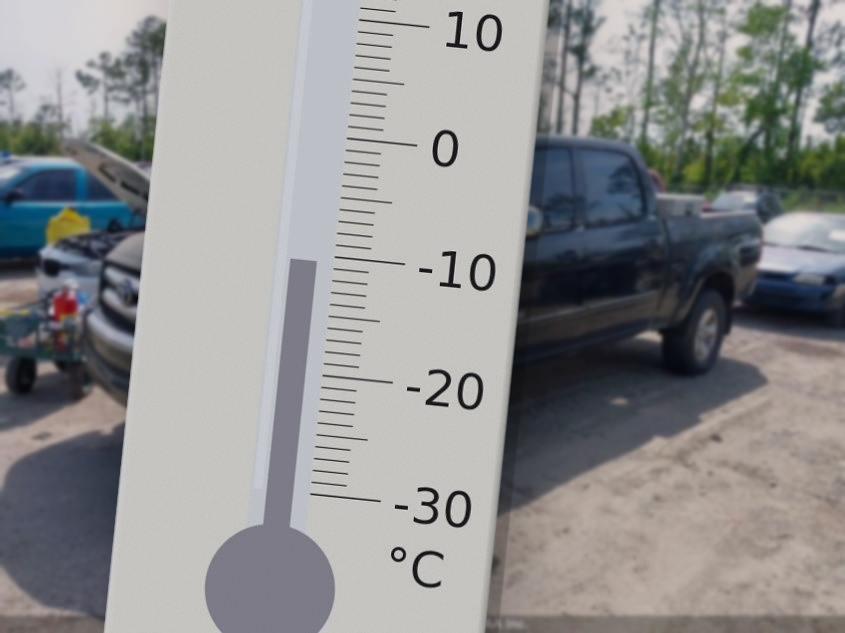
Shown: -10.5 °C
